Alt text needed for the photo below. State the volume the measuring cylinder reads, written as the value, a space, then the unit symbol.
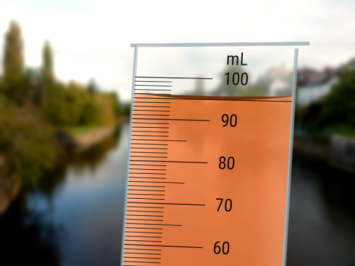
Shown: 95 mL
